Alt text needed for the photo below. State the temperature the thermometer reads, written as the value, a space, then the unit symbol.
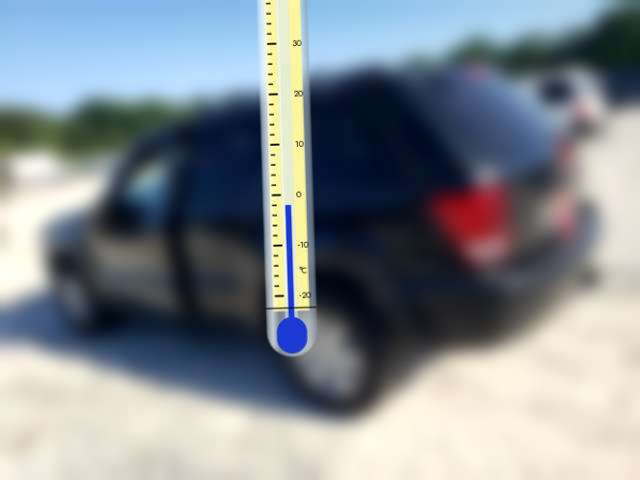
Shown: -2 °C
